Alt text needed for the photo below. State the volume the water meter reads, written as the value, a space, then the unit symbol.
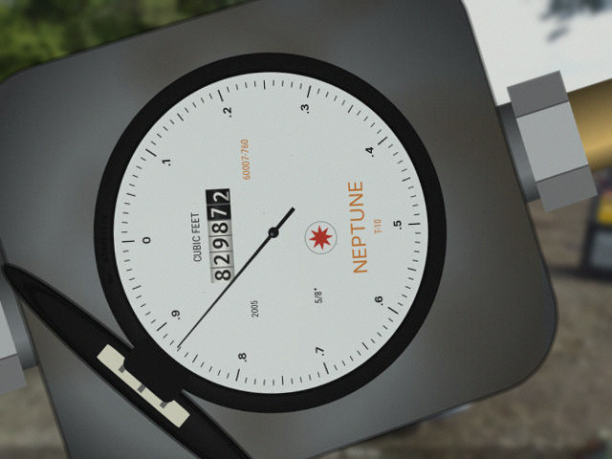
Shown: 829871.87 ft³
